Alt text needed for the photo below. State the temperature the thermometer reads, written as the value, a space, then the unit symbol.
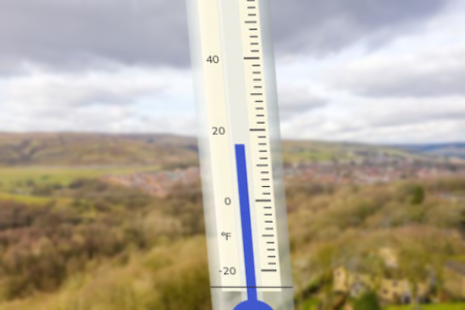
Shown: 16 °F
